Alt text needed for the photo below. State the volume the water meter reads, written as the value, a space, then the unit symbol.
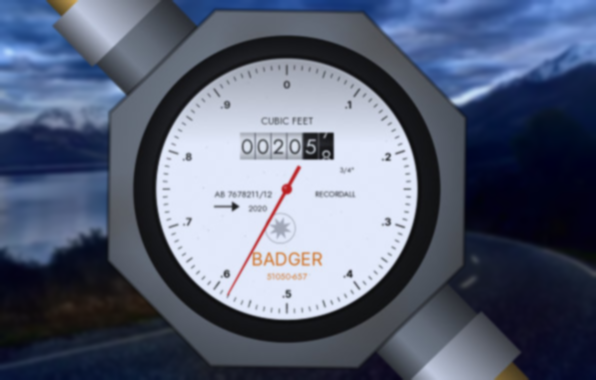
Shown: 2057.58 ft³
